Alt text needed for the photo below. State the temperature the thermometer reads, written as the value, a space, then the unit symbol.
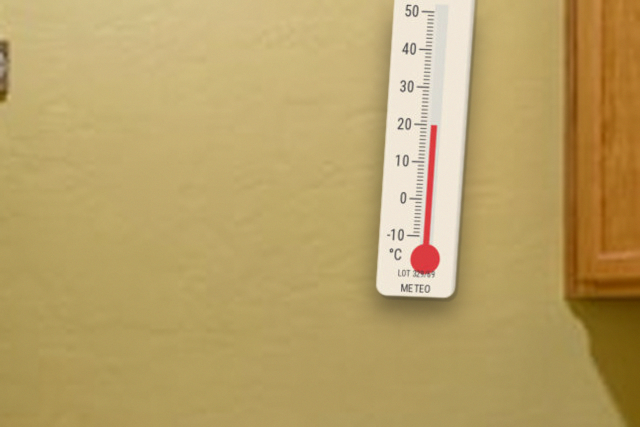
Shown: 20 °C
